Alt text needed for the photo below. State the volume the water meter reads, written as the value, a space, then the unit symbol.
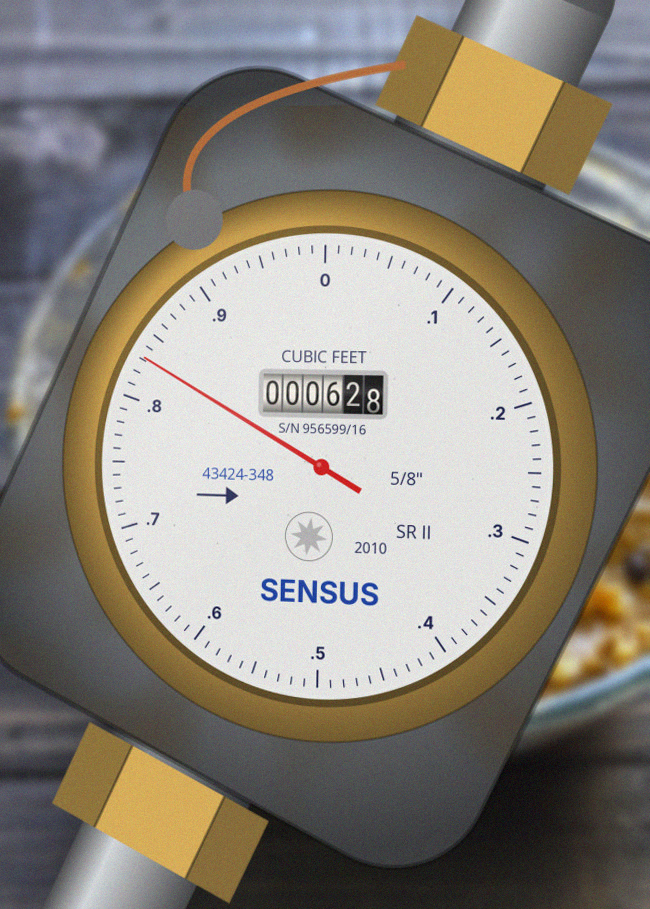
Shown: 627.83 ft³
